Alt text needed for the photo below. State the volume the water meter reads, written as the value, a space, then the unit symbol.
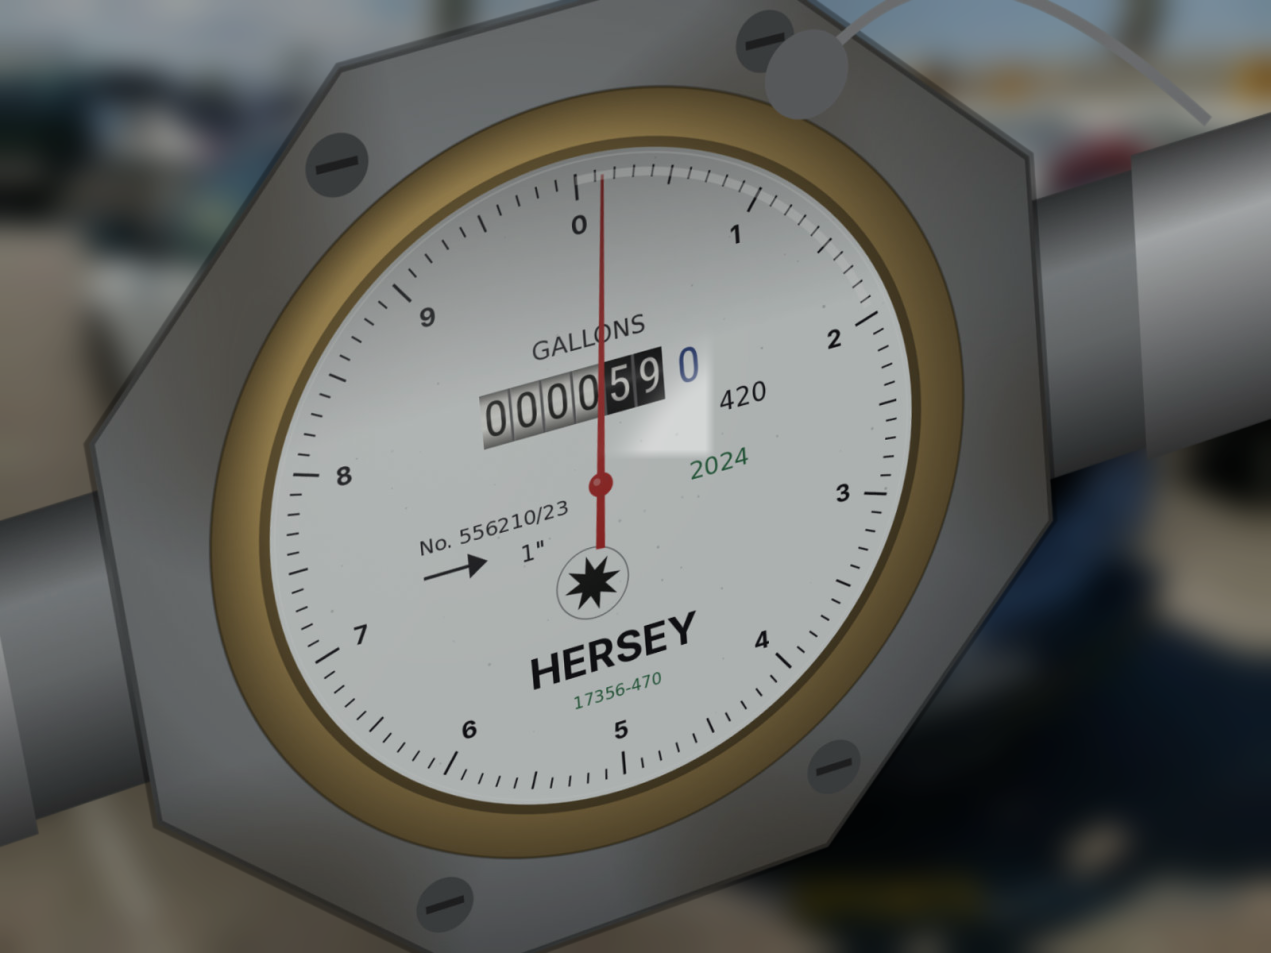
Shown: 590.1 gal
